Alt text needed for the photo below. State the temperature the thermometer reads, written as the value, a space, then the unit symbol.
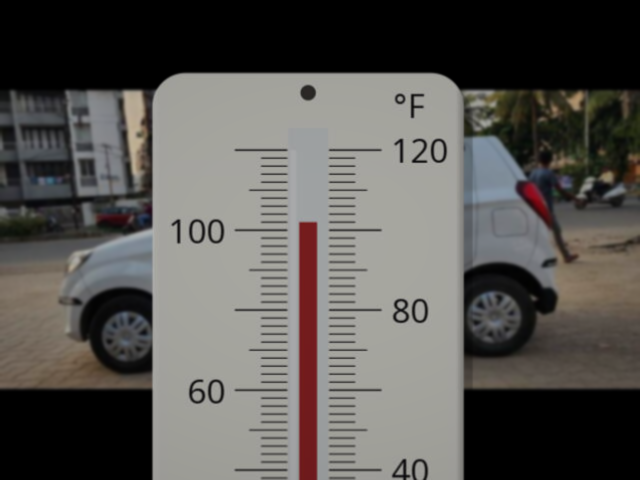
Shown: 102 °F
